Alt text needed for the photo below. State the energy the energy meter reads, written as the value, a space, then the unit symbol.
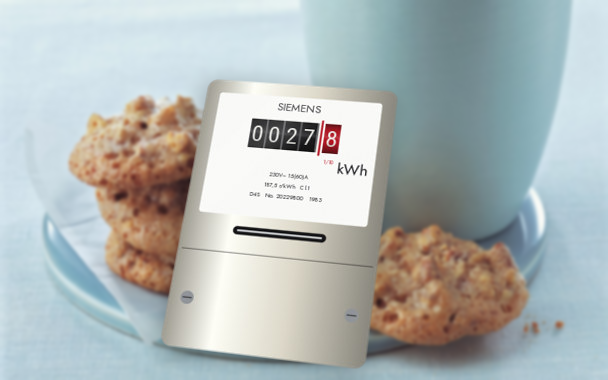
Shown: 27.8 kWh
